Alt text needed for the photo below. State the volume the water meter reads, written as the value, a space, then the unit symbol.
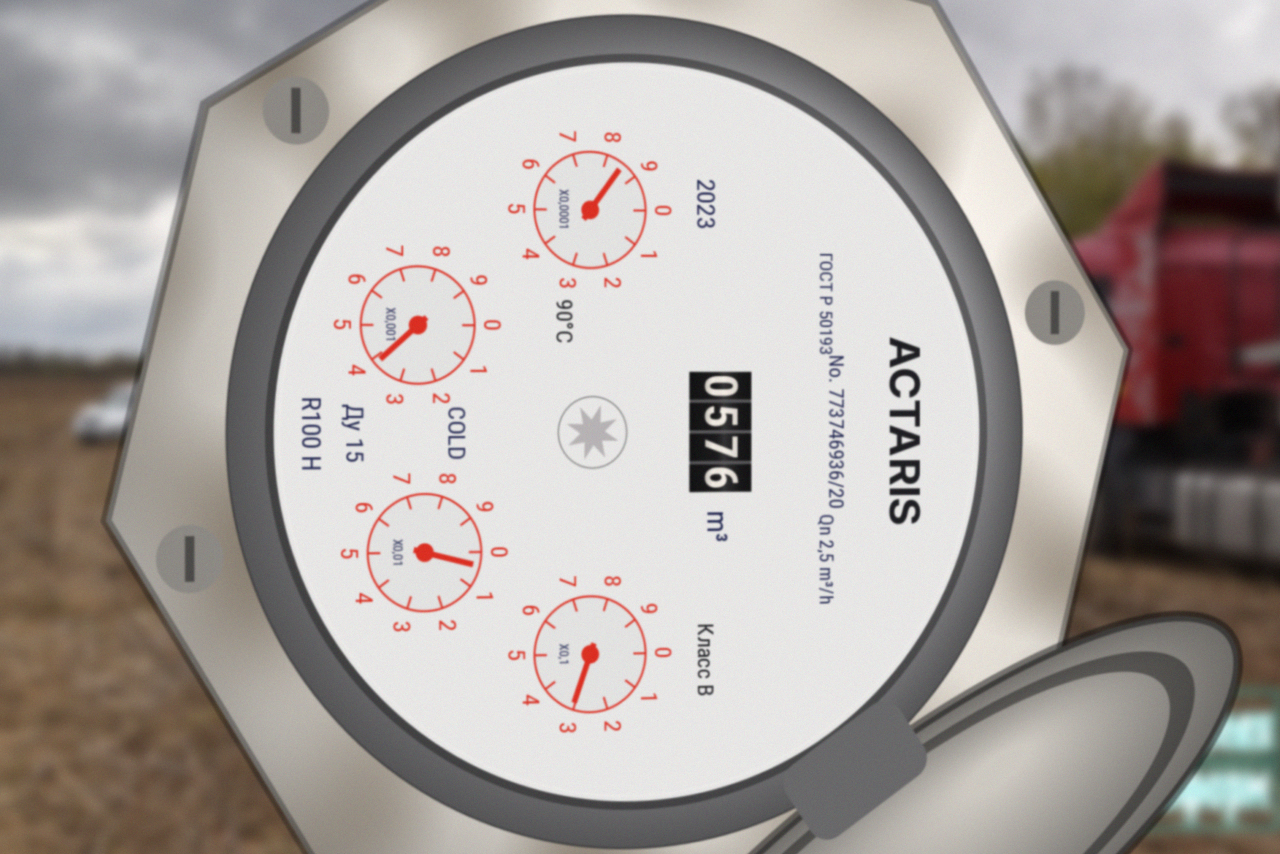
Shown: 576.3038 m³
